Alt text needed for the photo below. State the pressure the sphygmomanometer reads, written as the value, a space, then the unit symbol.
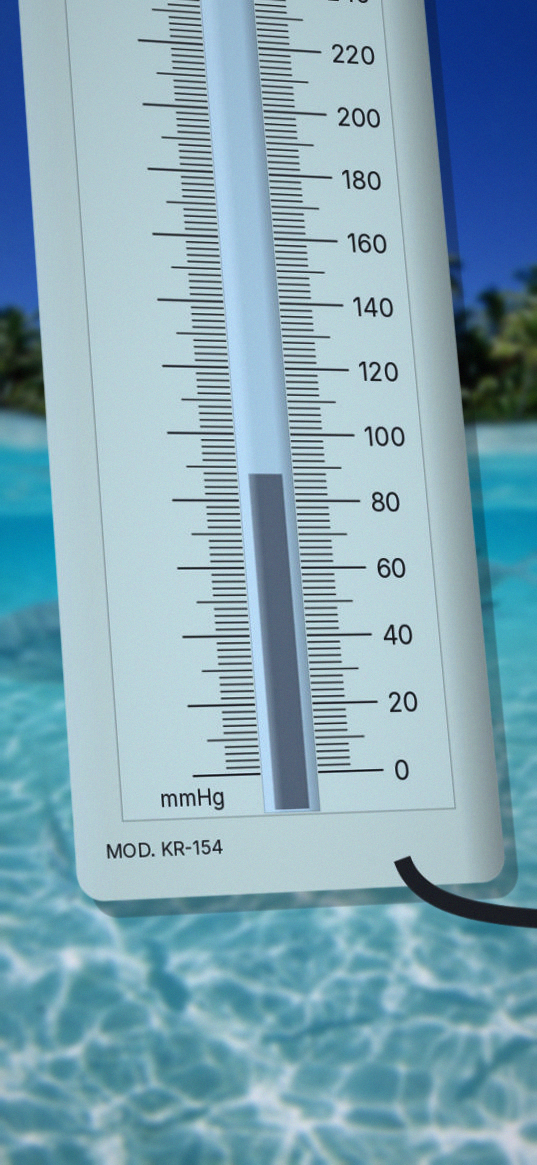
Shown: 88 mmHg
